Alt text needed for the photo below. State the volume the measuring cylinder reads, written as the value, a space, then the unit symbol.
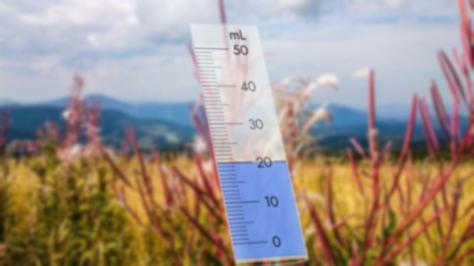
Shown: 20 mL
